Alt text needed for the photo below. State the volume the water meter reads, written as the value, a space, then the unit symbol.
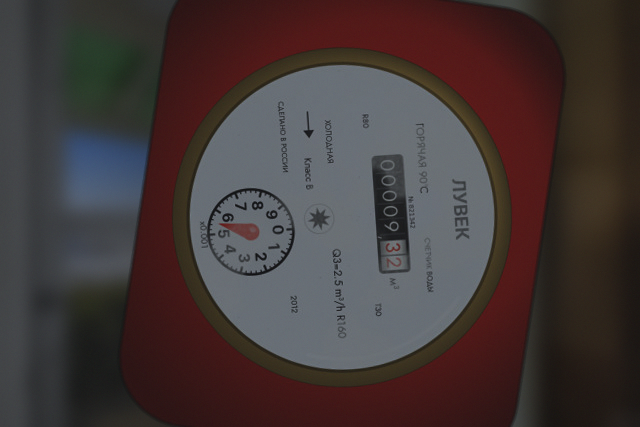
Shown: 9.325 m³
